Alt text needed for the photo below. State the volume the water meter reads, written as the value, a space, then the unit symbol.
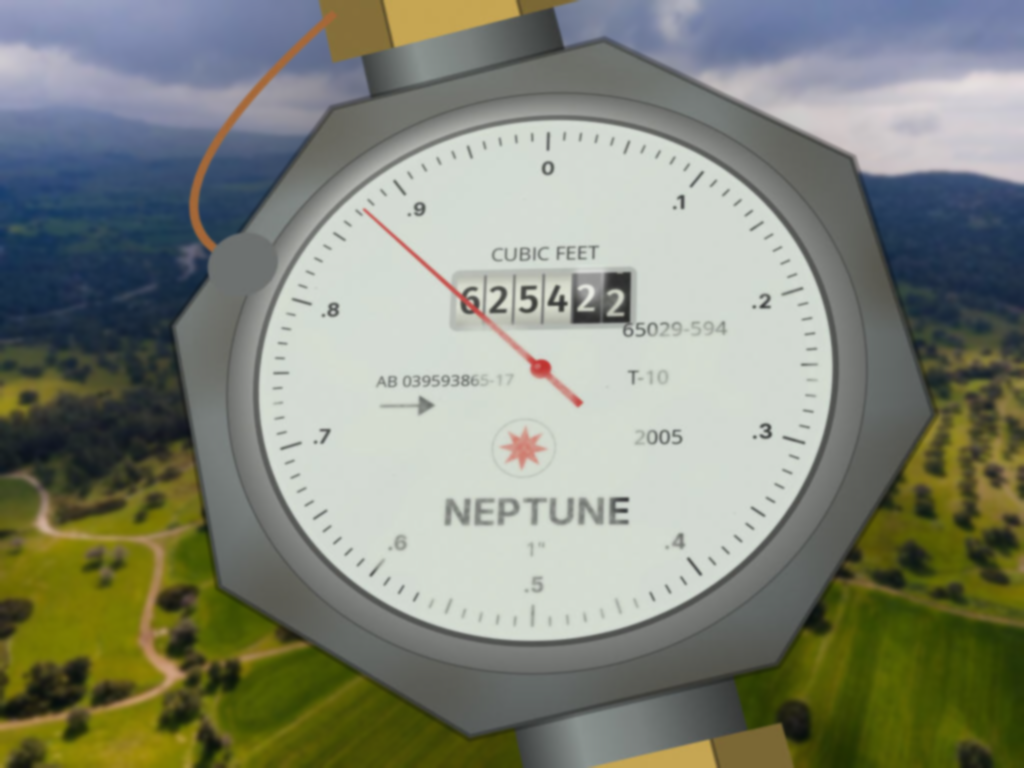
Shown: 625421.87 ft³
